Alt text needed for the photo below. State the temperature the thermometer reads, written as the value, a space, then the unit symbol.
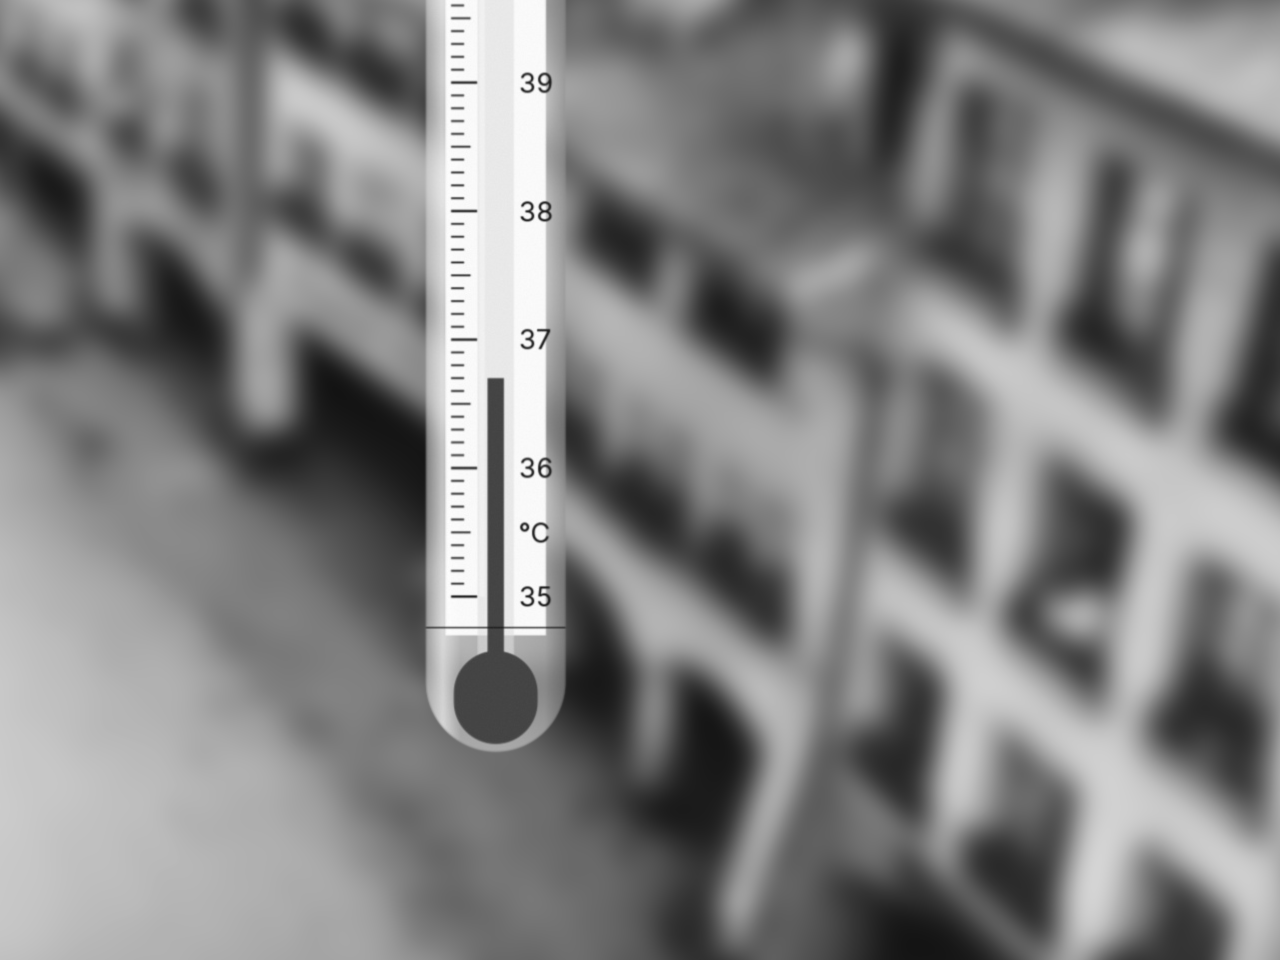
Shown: 36.7 °C
